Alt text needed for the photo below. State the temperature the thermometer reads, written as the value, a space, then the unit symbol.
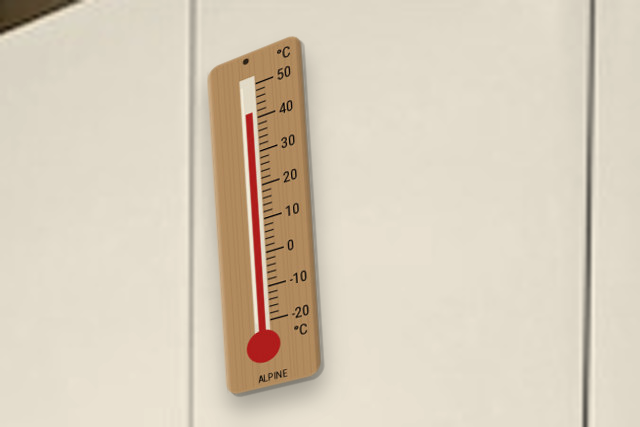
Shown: 42 °C
